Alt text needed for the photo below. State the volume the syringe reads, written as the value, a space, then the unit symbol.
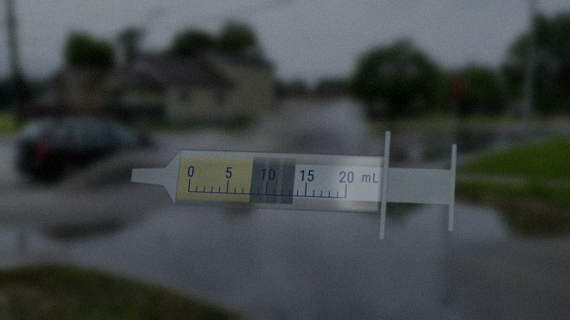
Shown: 8 mL
